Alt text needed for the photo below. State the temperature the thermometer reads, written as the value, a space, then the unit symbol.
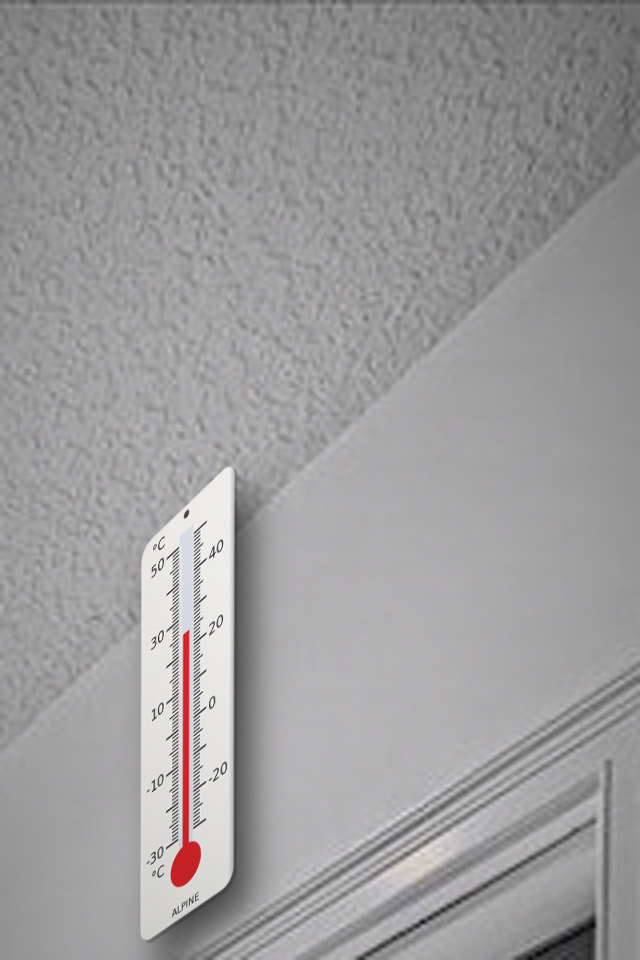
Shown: 25 °C
